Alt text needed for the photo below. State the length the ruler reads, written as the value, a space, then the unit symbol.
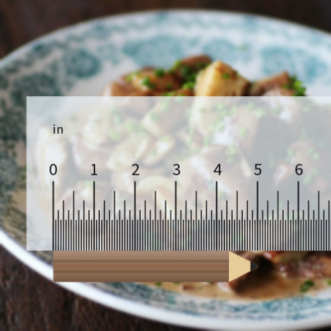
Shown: 5 in
